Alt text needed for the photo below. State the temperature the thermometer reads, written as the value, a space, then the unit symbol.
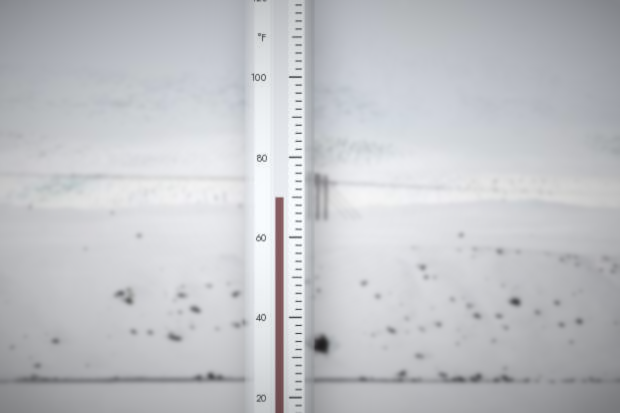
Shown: 70 °F
